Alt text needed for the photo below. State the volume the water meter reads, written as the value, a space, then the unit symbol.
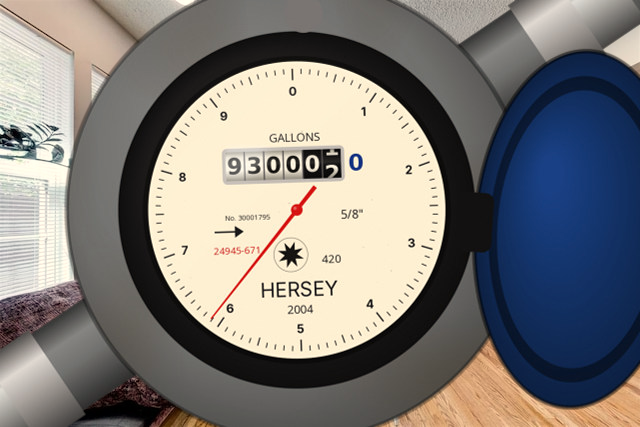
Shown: 9300016.1 gal
